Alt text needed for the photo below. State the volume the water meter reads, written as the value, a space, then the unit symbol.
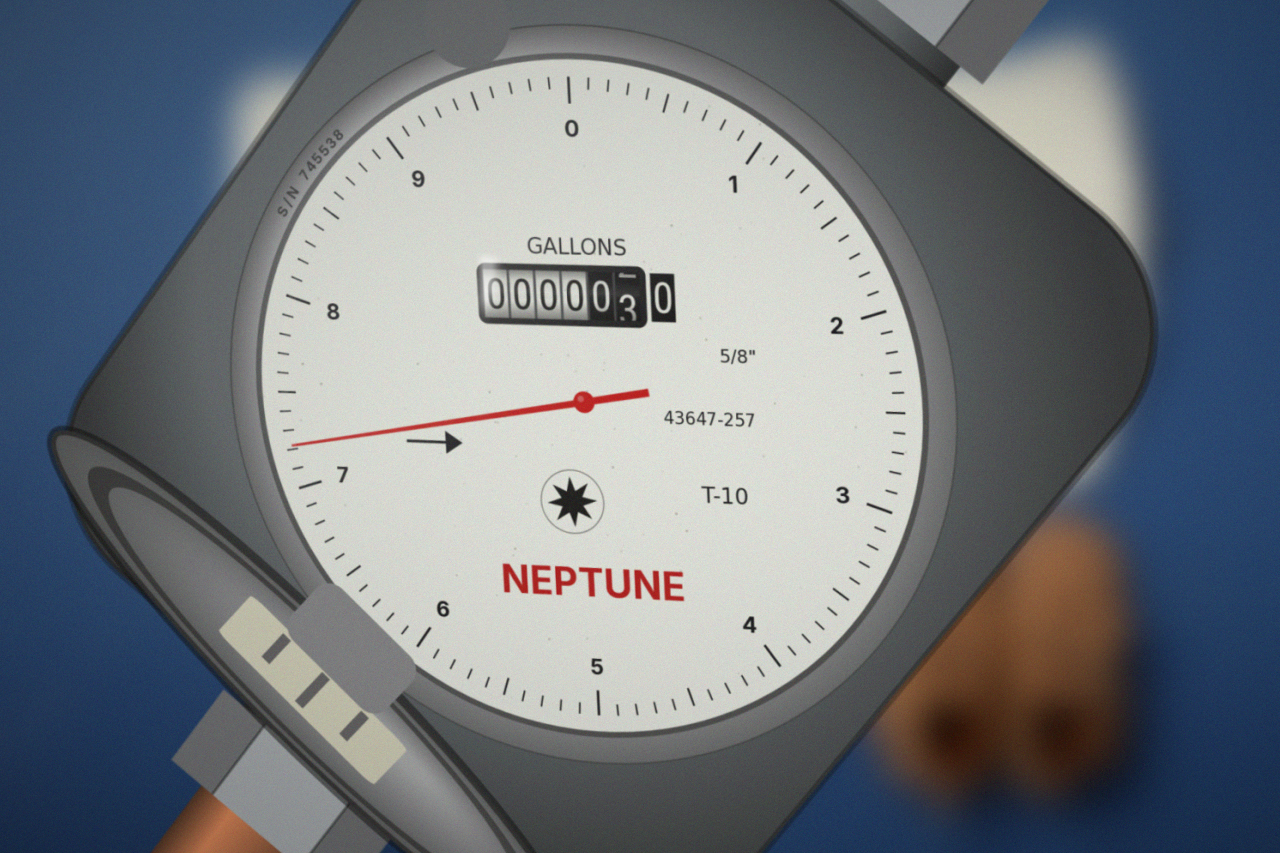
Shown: 27.2 gal
